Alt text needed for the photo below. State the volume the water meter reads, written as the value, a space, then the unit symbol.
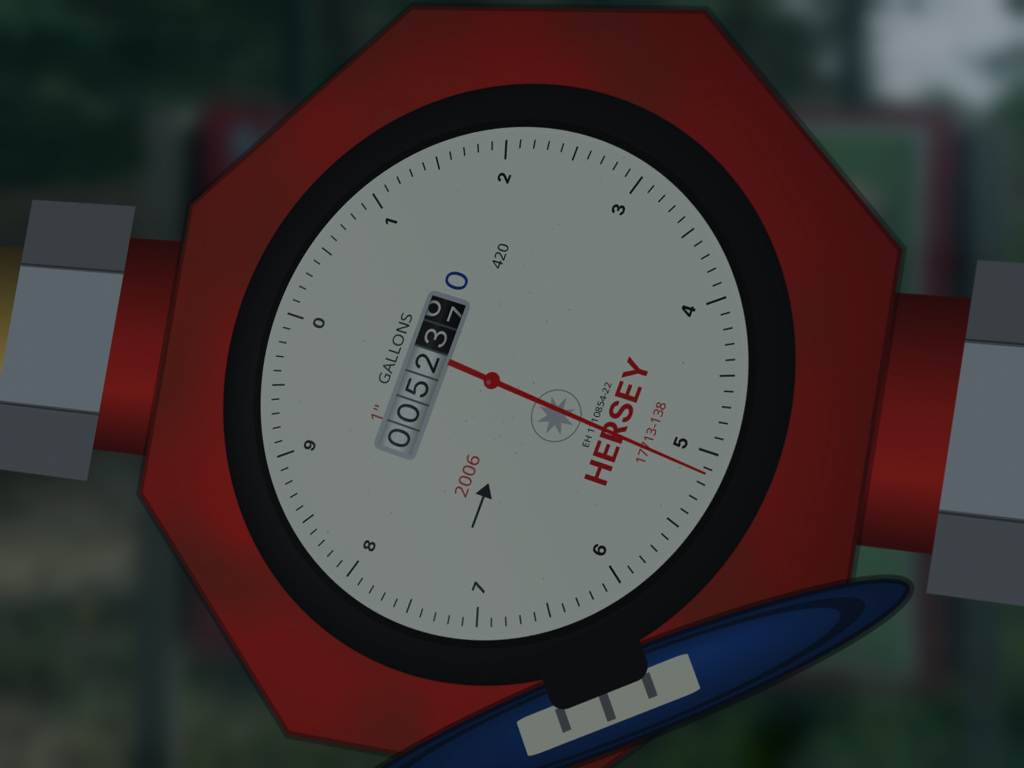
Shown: 52365.1 gal
